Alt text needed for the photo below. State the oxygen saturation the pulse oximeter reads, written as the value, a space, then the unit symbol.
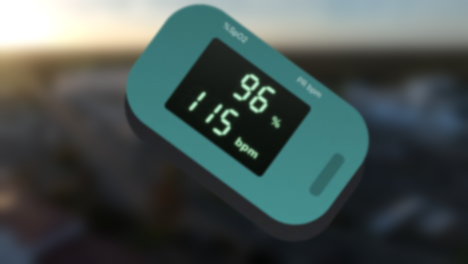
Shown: 96 %
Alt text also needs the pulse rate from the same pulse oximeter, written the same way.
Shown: 115 bpm
